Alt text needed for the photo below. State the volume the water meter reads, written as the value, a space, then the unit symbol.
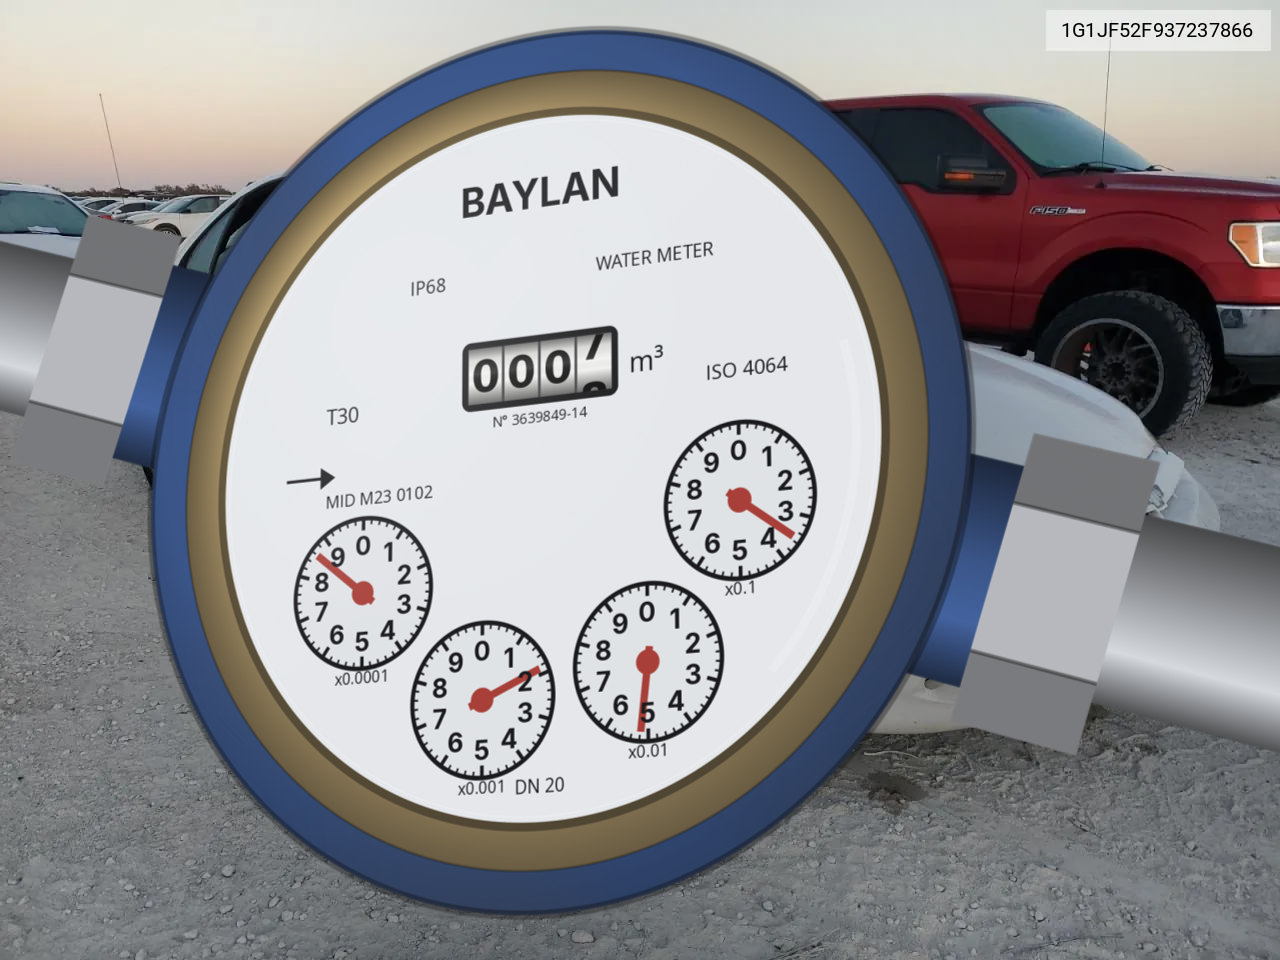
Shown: 7.3518 m³
